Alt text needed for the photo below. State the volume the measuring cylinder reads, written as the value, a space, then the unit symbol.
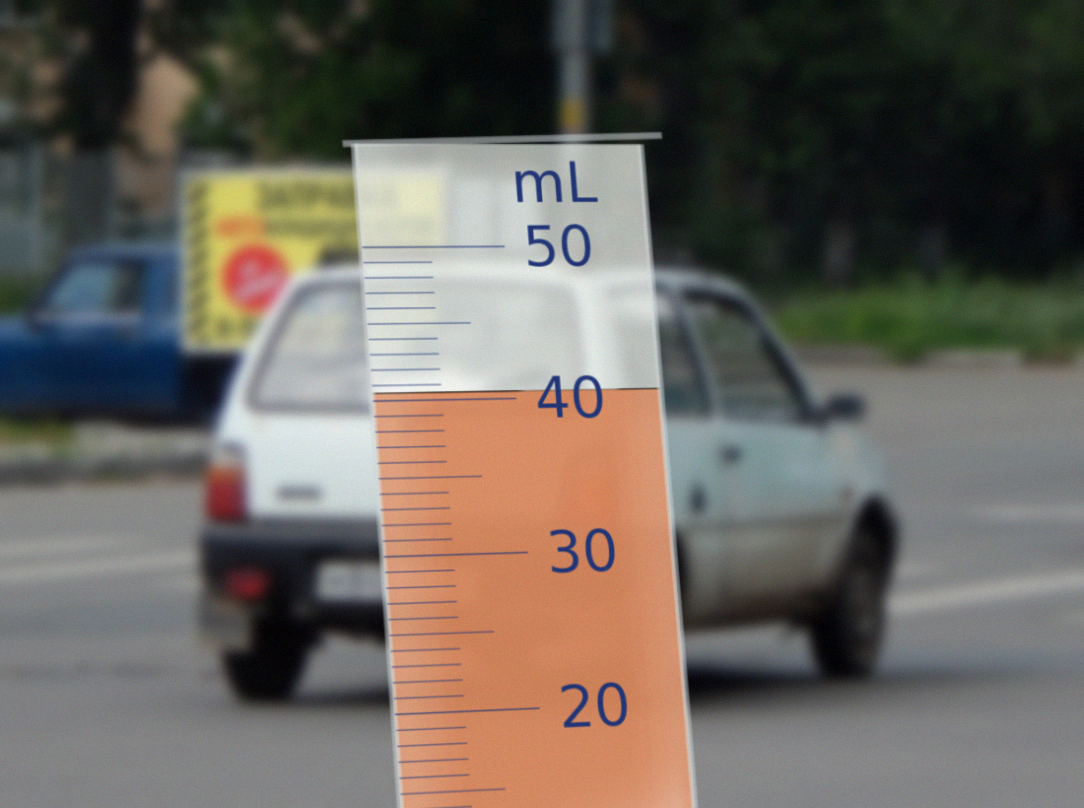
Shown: 40.5 mL
